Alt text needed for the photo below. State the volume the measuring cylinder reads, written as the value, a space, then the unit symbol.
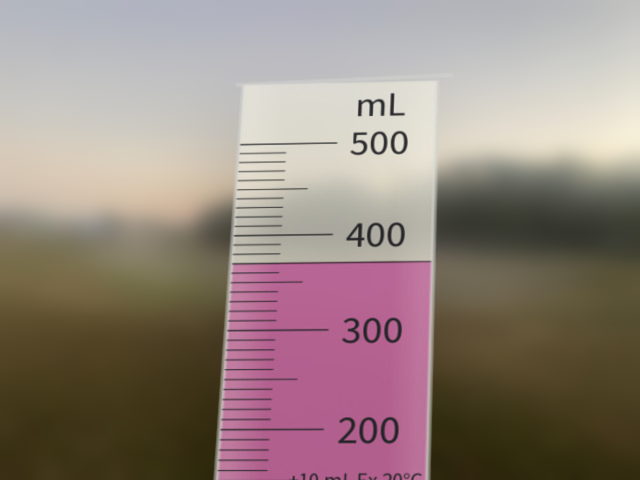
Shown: 370 mL
